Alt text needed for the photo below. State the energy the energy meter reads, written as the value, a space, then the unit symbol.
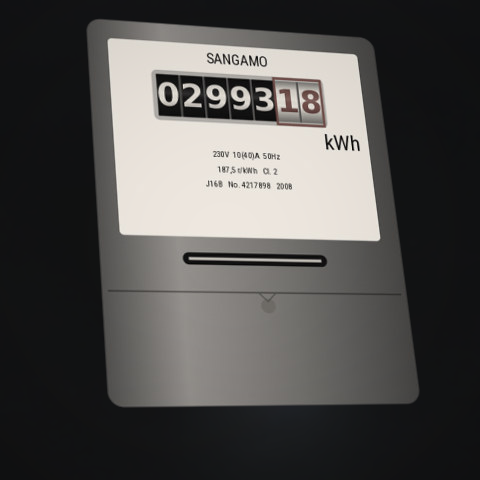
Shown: 2993.18 kWh
